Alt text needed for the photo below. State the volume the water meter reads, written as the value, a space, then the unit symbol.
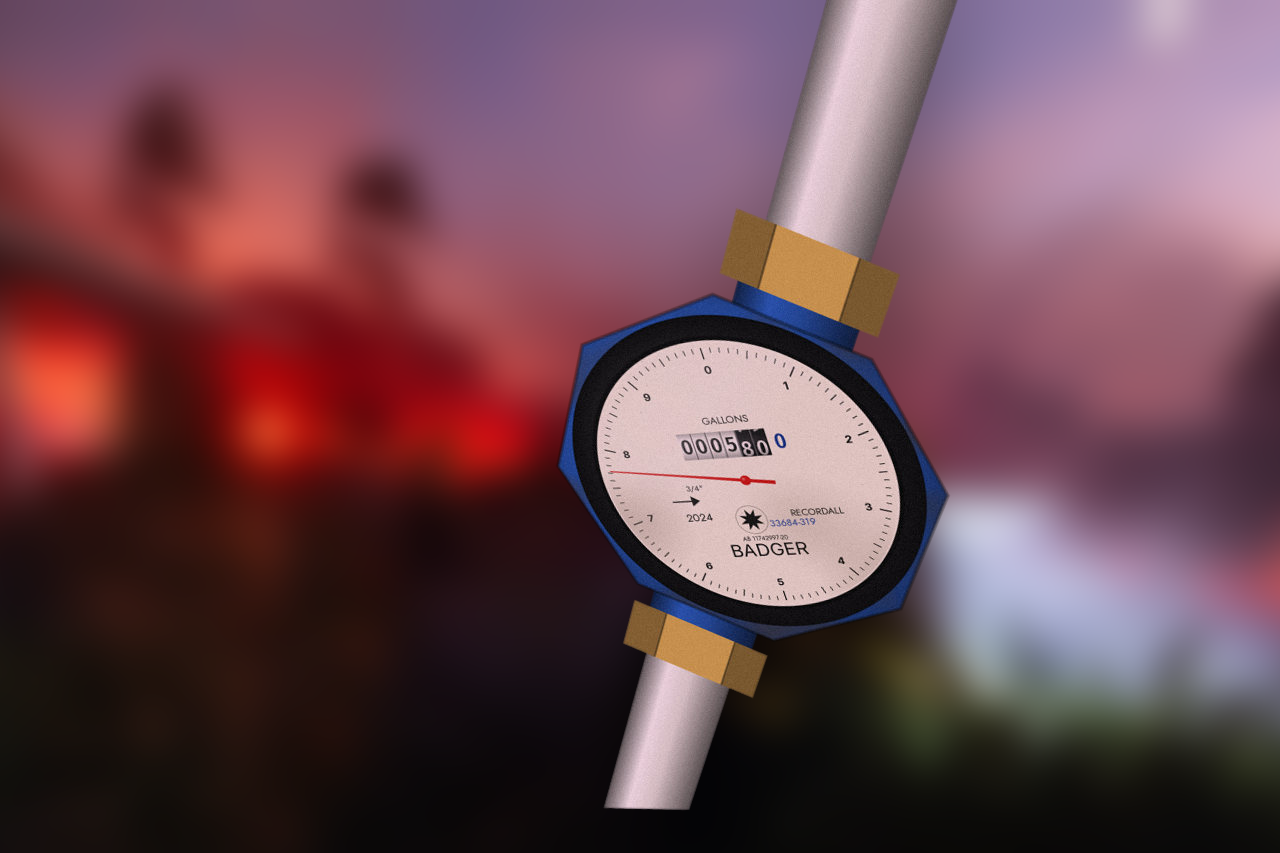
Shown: 5797.7 gal
